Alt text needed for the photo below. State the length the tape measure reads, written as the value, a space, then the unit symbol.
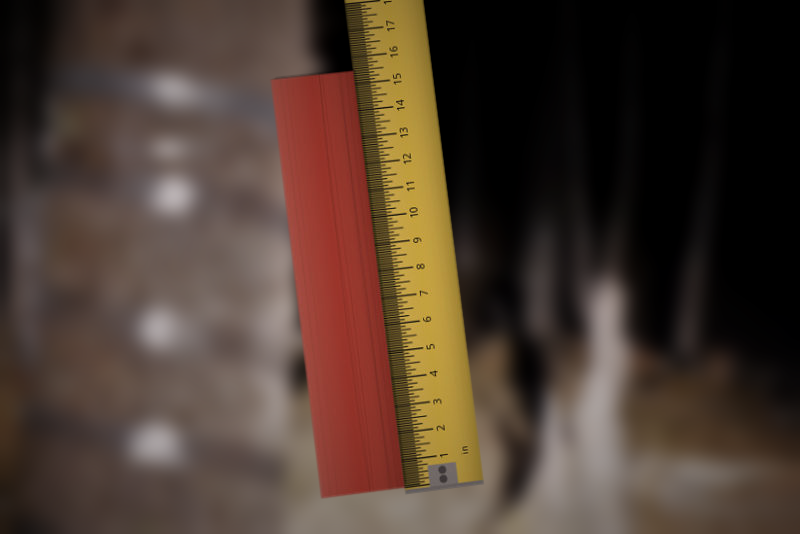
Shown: 15.5 in
